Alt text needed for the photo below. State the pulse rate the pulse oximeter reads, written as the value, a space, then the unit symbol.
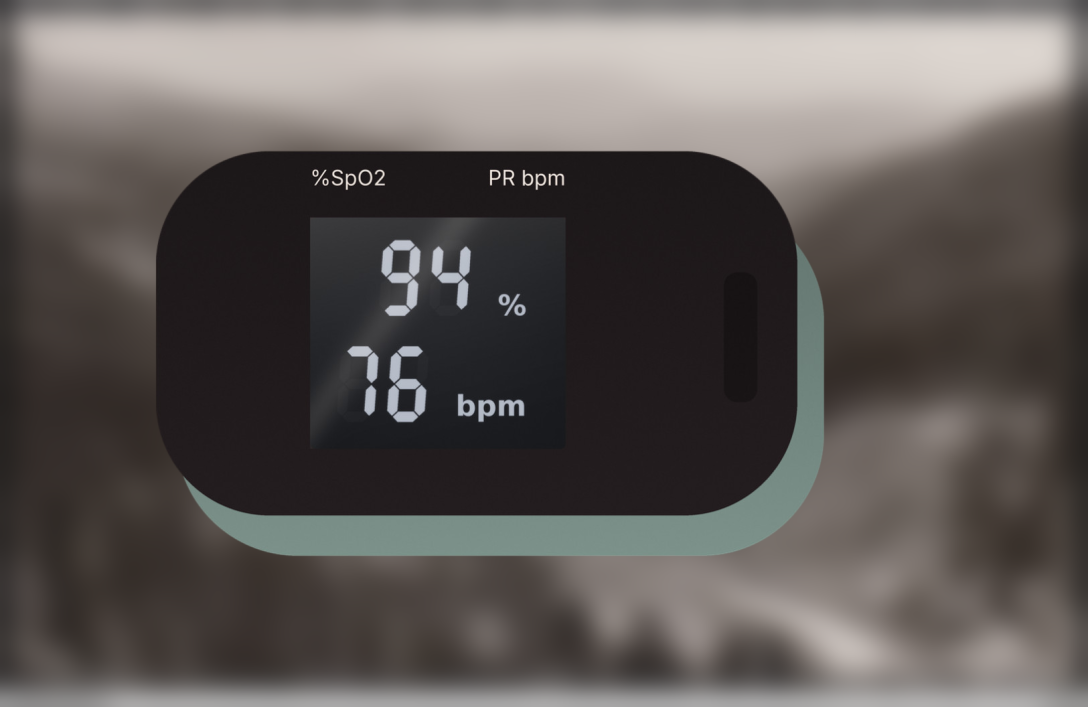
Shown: 76 bpm
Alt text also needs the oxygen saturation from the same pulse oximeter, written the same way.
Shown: 94 %
